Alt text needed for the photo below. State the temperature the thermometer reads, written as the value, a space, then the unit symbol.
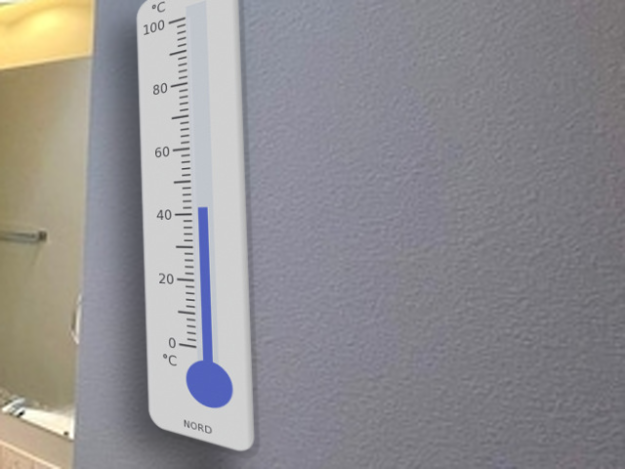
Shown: 42 °C
